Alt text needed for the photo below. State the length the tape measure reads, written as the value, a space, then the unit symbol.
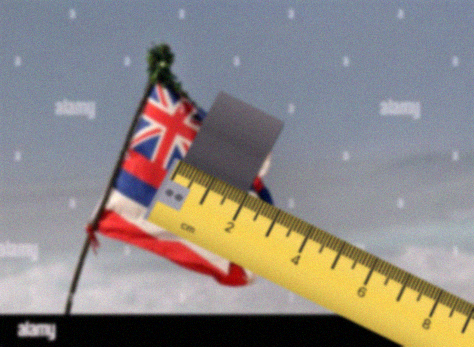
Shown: 2 cm
